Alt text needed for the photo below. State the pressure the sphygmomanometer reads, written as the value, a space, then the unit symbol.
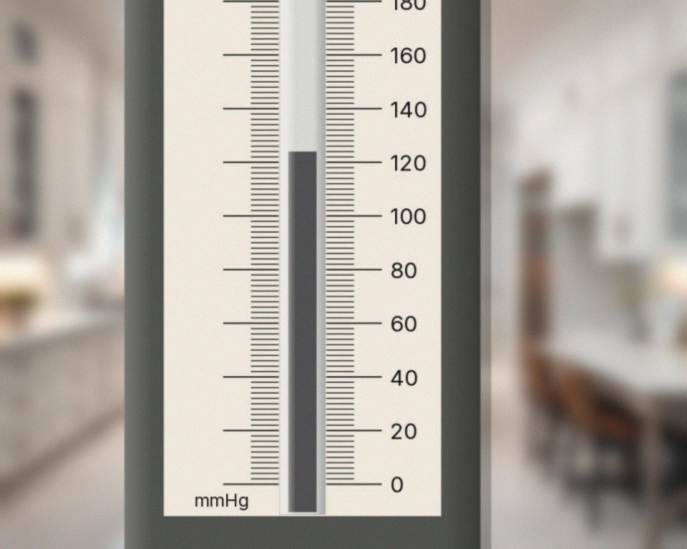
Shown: 124 mmHg
